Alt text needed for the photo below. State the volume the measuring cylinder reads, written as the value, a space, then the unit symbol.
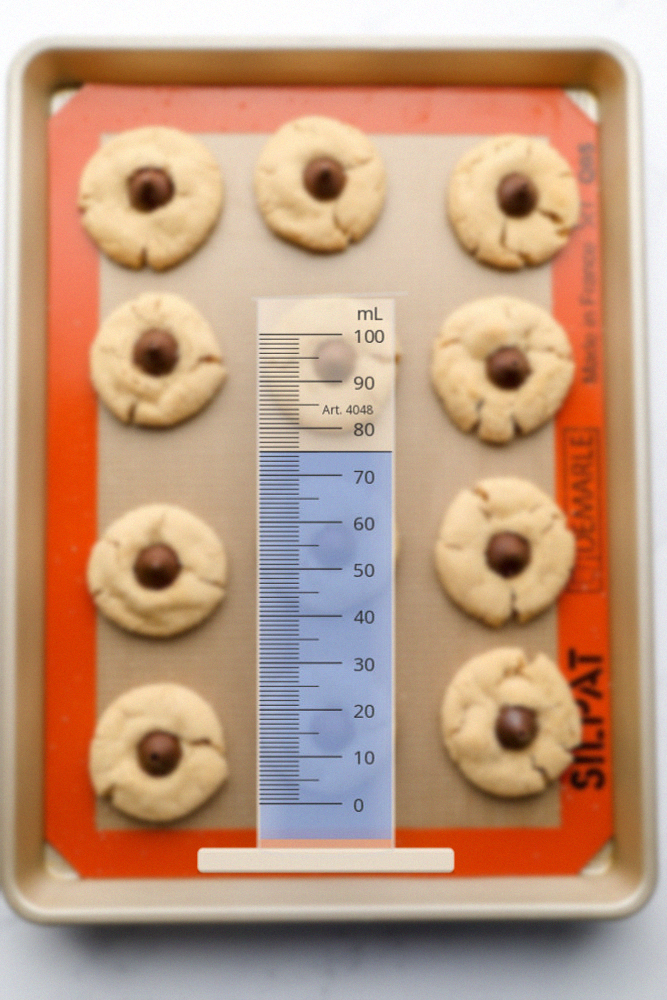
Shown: 75 mL
